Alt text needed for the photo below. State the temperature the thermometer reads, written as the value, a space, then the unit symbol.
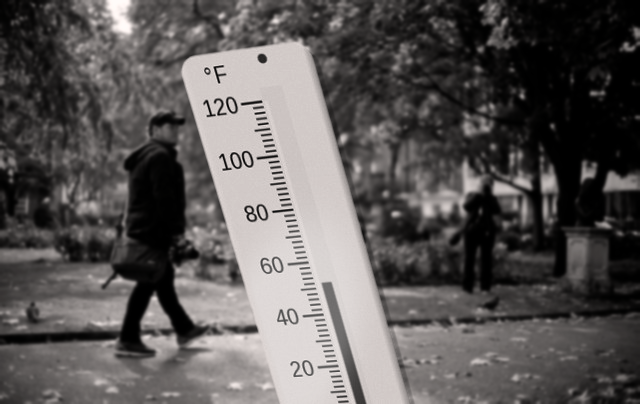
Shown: 52 °F
